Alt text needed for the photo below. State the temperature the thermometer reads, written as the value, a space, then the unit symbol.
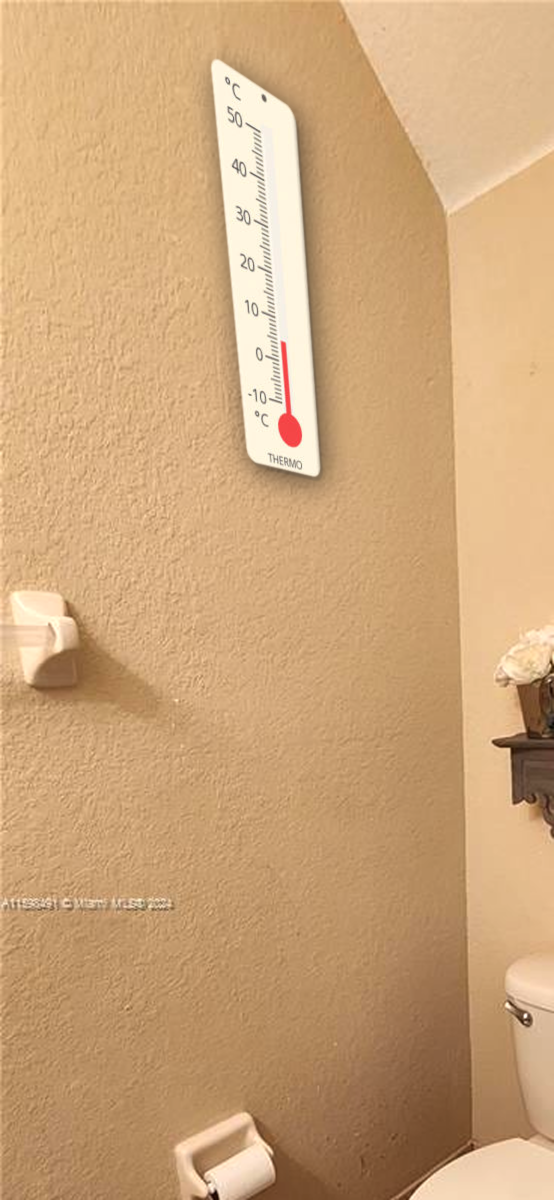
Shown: 5 °C
